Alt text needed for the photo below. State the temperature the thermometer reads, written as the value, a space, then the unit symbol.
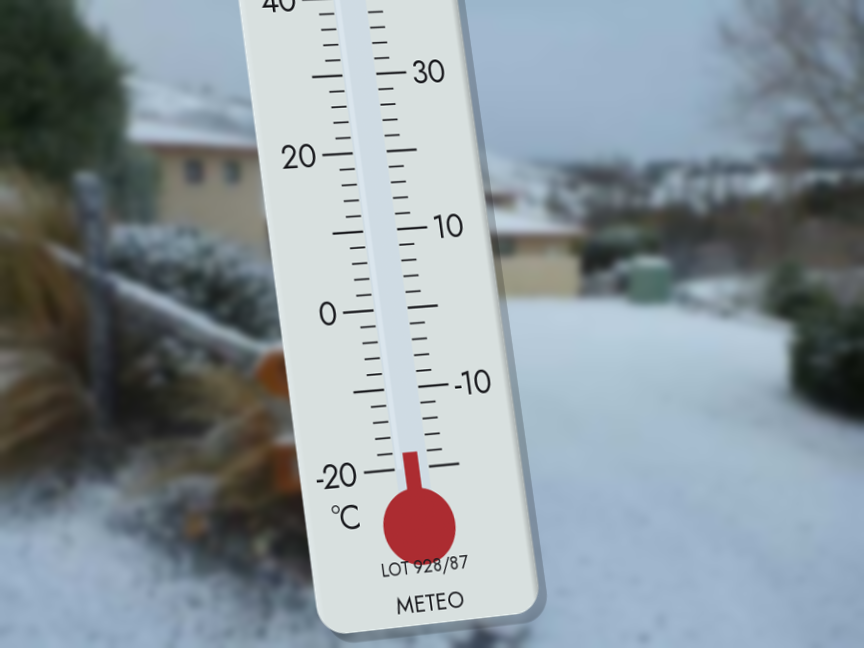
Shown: -18 °C
